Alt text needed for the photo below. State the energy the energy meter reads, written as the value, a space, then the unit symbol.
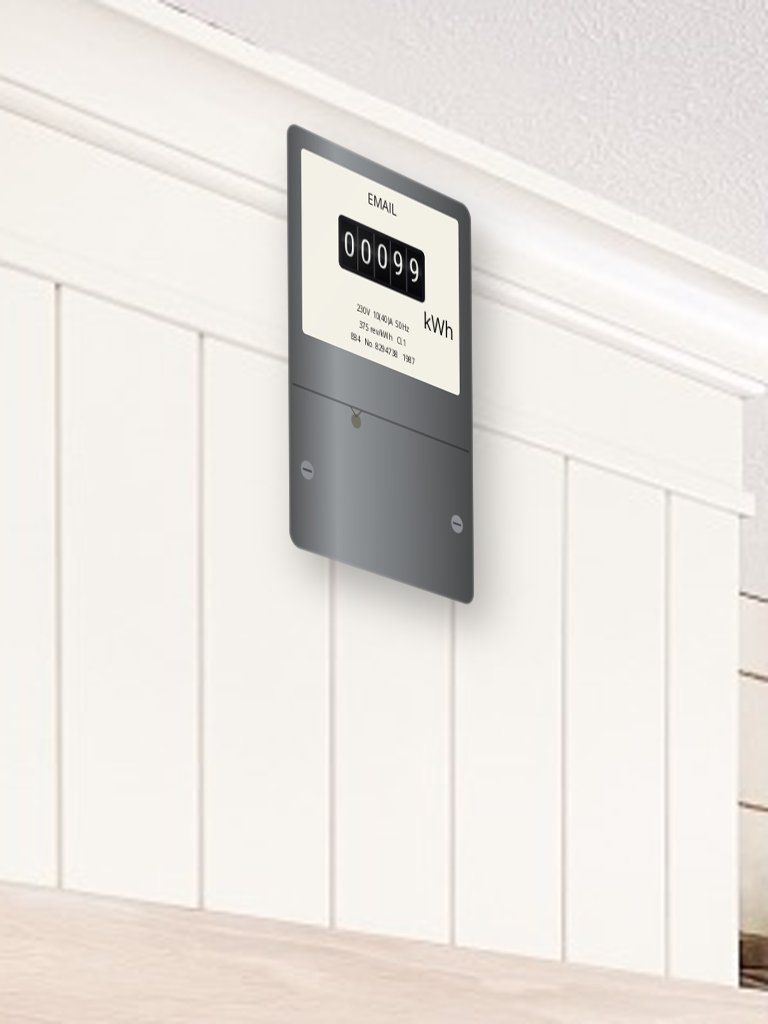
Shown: 99 kWh
